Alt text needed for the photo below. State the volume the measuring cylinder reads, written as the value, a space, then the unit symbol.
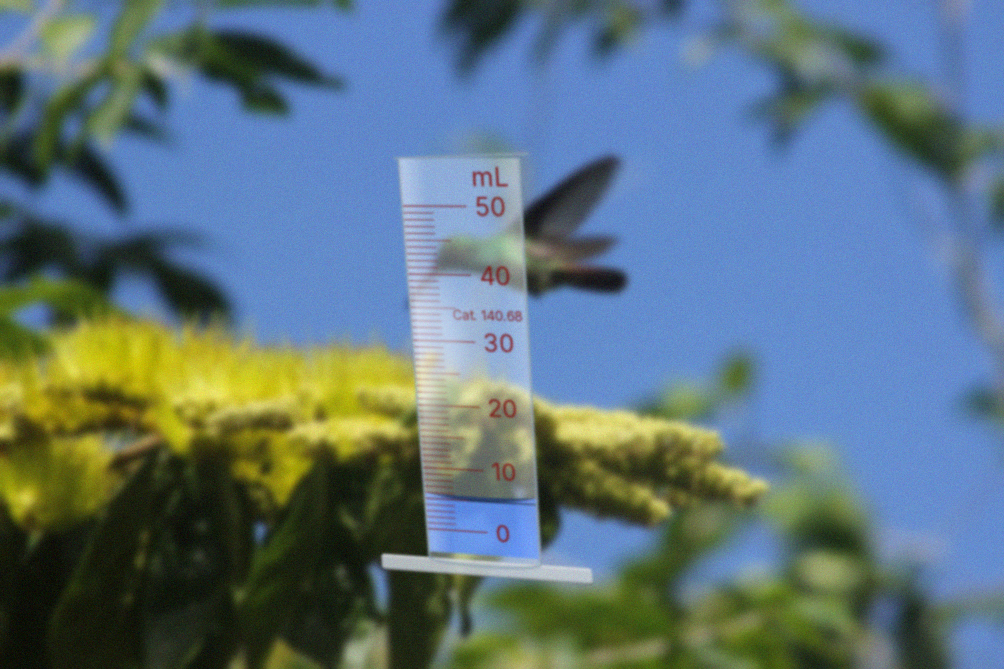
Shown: 5 mL
